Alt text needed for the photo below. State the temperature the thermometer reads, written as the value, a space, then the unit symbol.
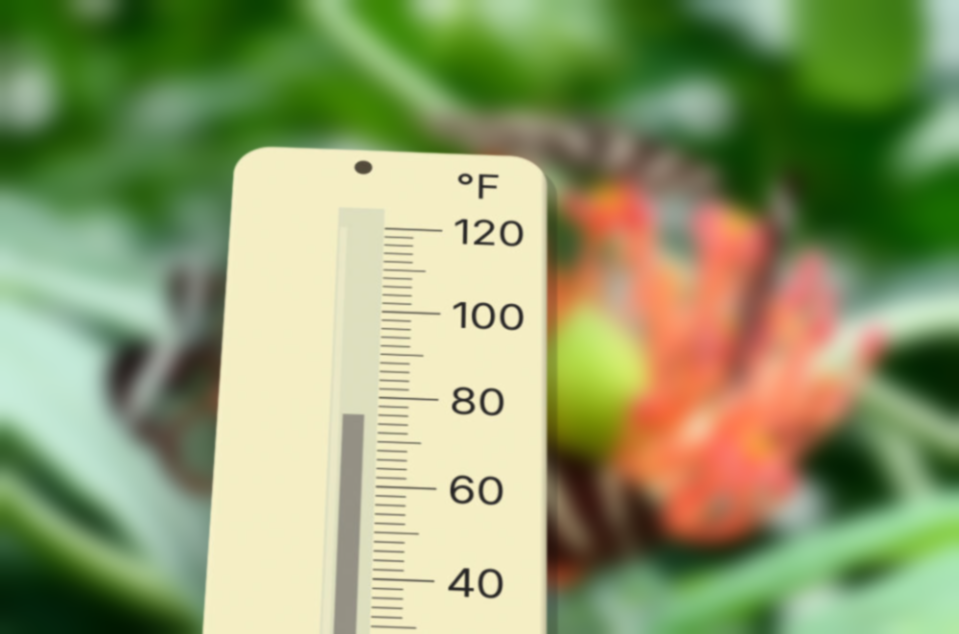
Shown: 76 °F
